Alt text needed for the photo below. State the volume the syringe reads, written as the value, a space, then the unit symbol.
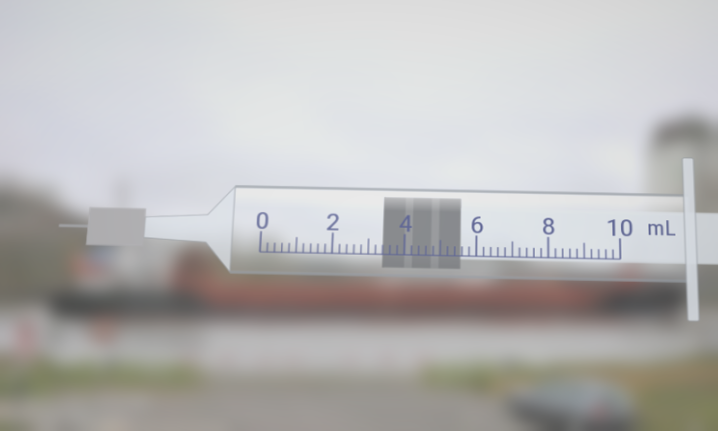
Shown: 3.4 mL
